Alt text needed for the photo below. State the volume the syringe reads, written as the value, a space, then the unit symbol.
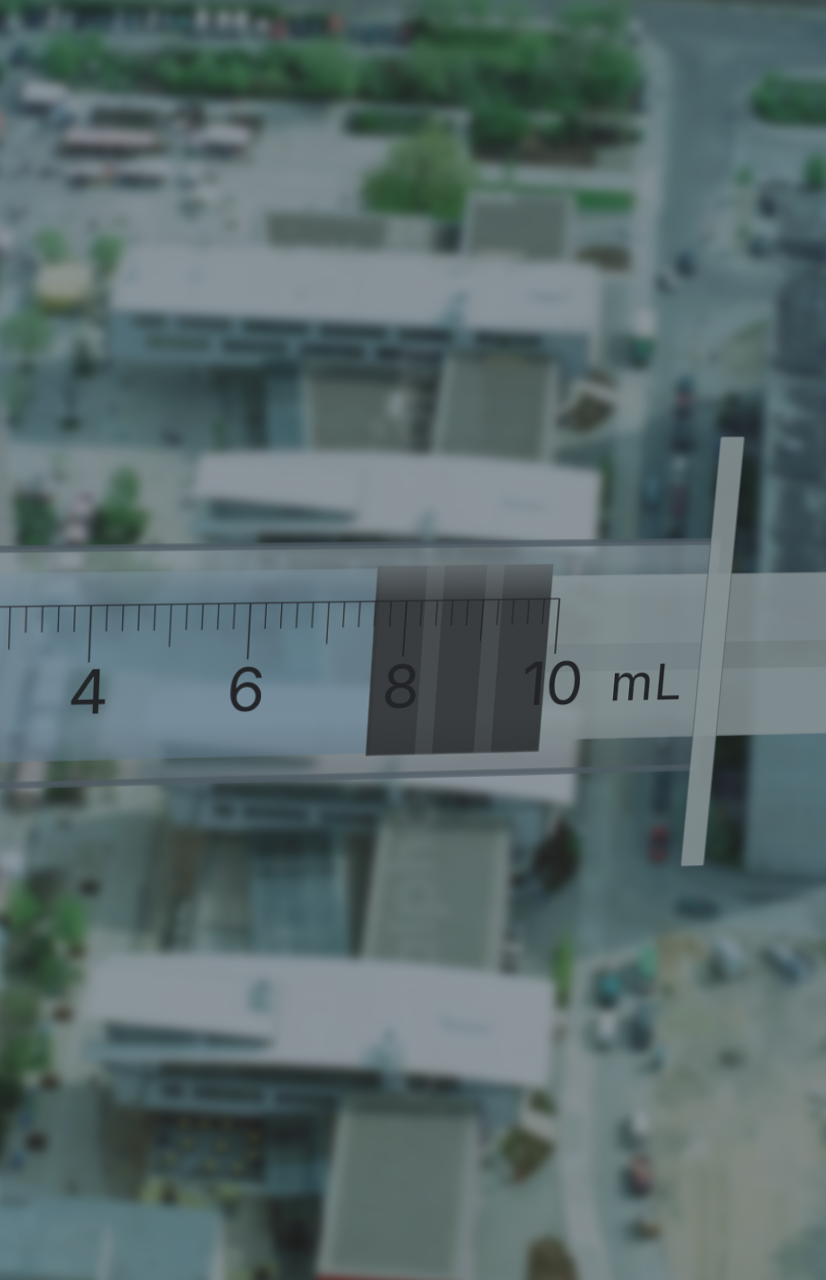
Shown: 7.6 mL
